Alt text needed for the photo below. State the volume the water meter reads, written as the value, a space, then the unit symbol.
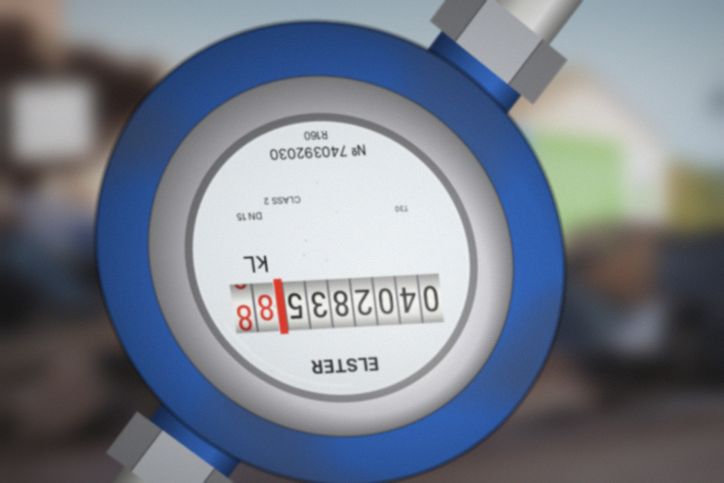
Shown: 402835.88 kL
